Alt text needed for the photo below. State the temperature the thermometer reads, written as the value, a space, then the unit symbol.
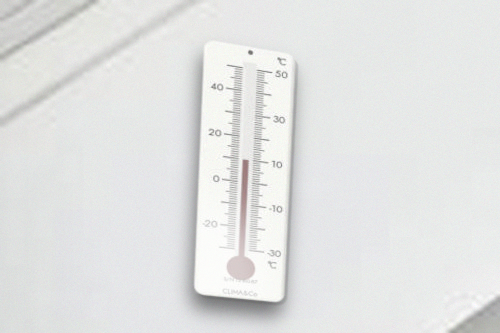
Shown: 10 °C
